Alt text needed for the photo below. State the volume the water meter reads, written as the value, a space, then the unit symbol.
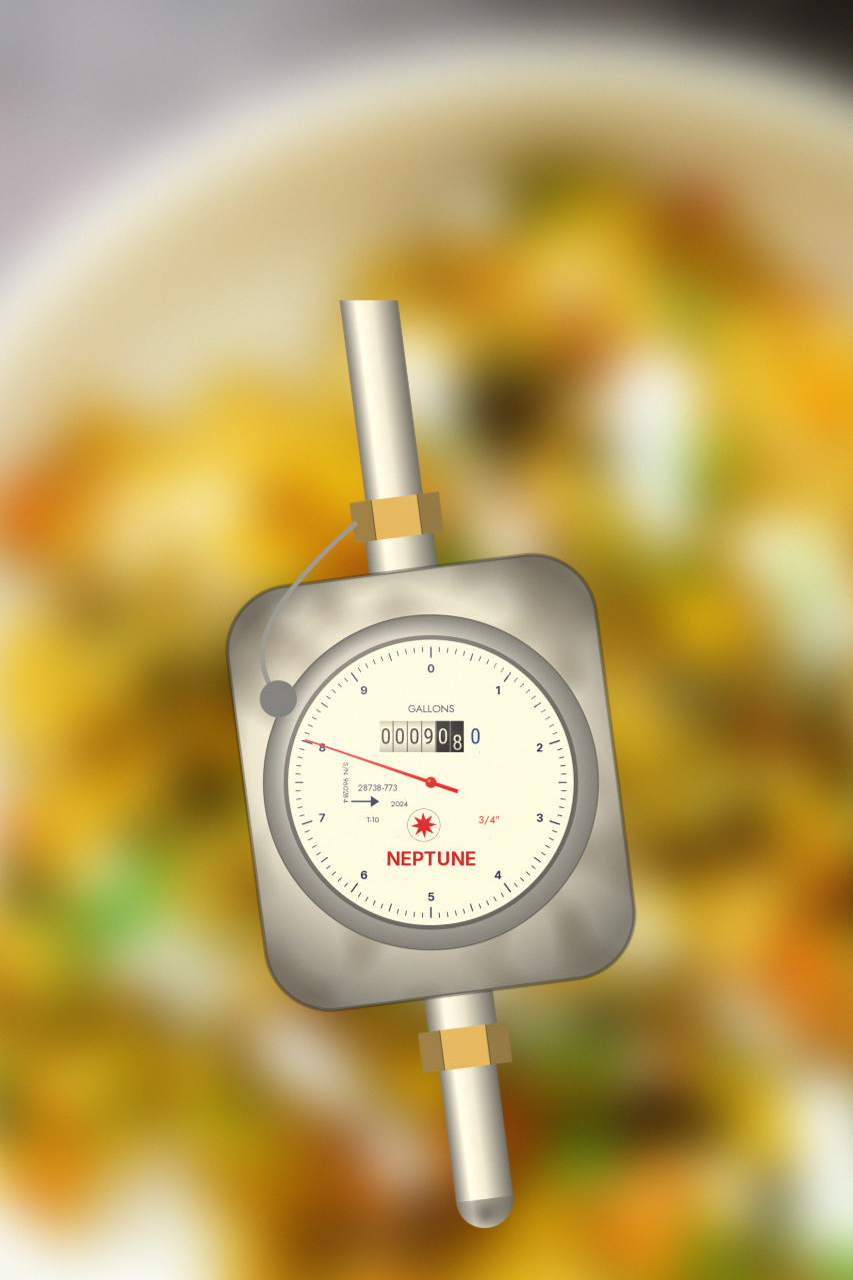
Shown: 9078.0 gal
